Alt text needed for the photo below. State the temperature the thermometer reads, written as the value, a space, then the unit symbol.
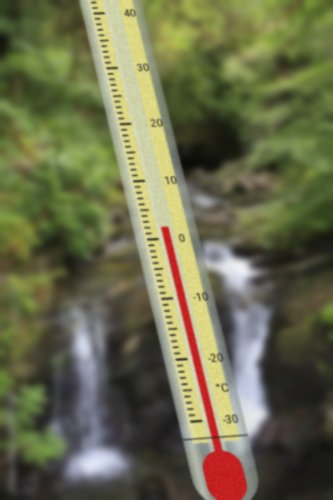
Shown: 2 °C
